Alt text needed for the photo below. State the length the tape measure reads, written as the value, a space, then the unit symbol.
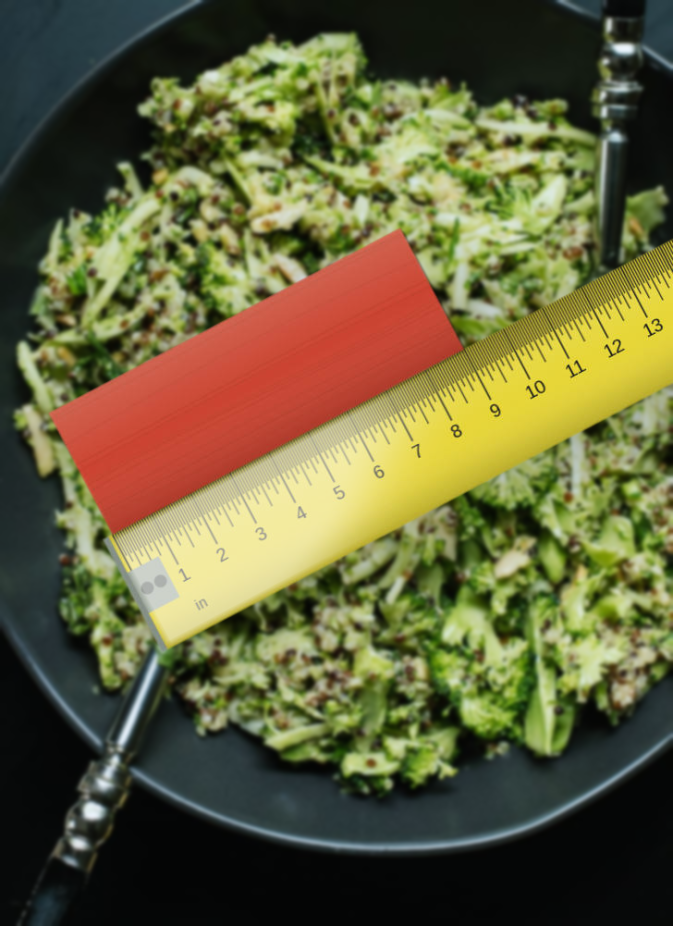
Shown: 9 in
